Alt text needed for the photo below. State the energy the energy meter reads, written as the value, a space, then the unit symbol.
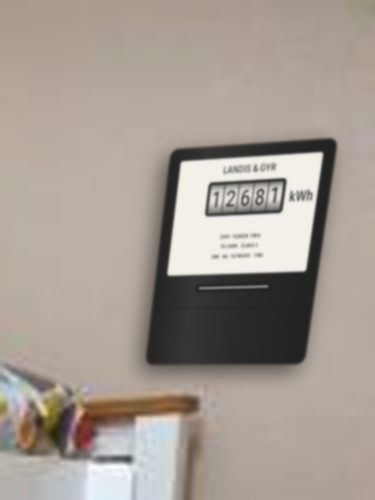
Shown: 12681 kWh
